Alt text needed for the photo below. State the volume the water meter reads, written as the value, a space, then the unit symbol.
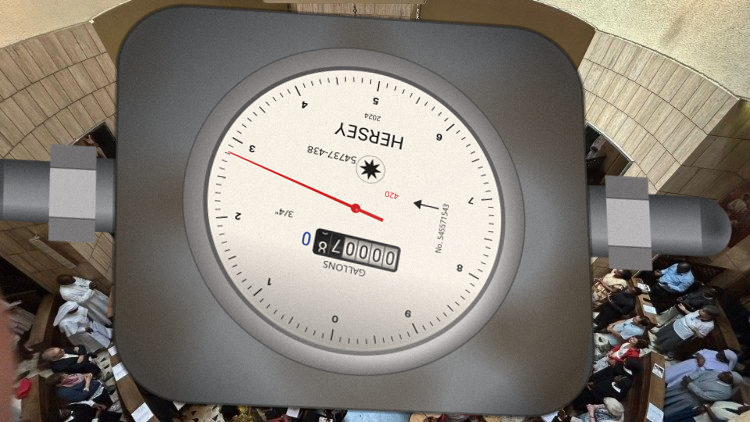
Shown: 782.8 gal
